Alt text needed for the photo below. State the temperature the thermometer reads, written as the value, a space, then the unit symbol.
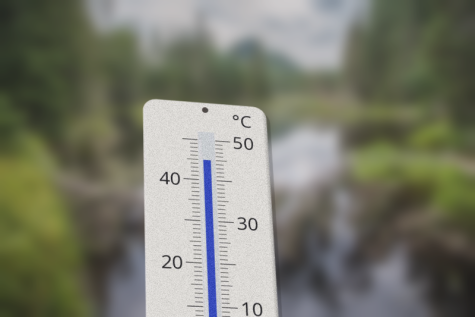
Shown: 45 °C
